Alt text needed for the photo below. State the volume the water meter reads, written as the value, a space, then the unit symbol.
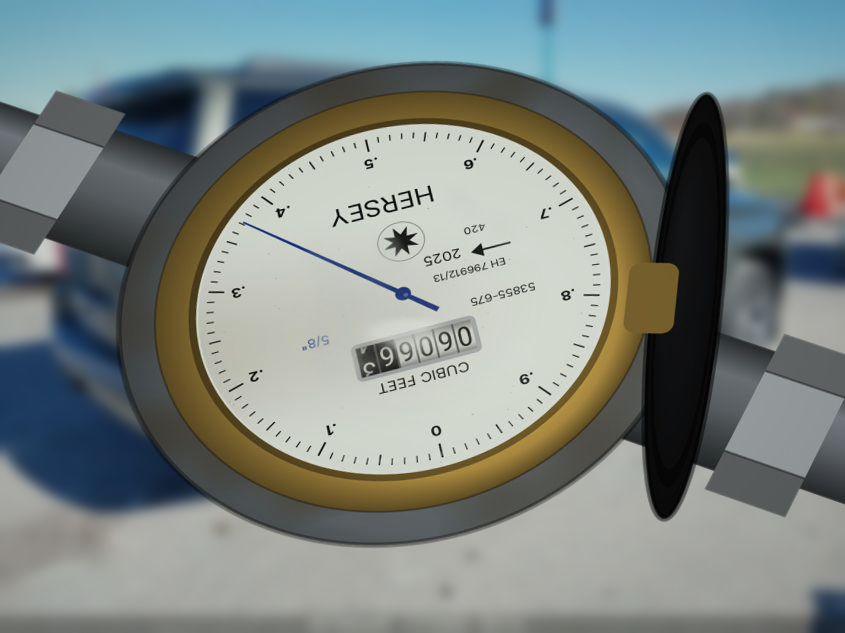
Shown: 60663.37 ft³
